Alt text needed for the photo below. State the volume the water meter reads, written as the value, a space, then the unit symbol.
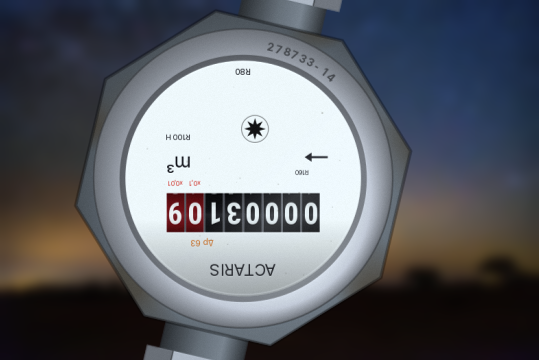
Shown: 31.09 m³
